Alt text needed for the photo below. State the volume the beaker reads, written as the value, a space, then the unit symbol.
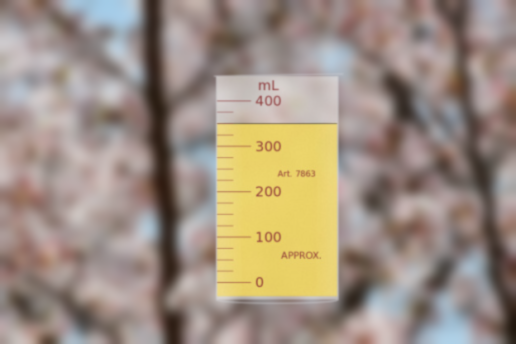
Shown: 350 mL
